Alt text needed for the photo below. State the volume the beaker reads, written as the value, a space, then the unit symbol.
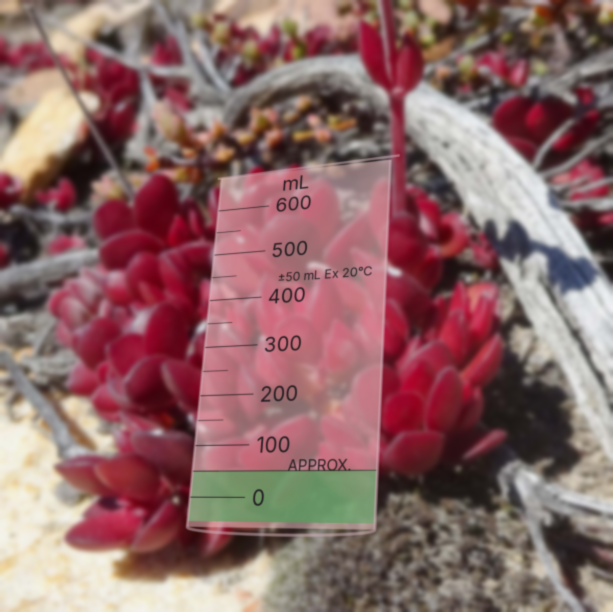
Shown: 50 mL
